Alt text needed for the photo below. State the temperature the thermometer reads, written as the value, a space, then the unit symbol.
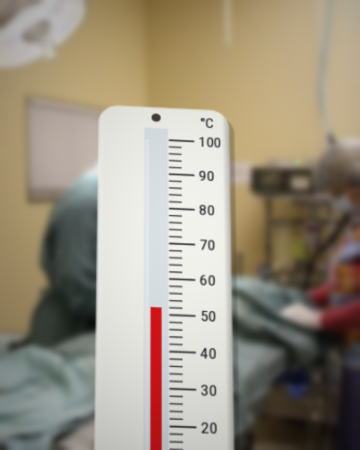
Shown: 52 °C
